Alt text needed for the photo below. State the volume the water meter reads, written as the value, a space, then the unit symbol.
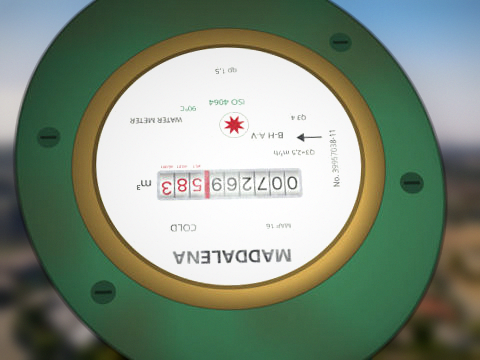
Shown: 7269.583 m³
